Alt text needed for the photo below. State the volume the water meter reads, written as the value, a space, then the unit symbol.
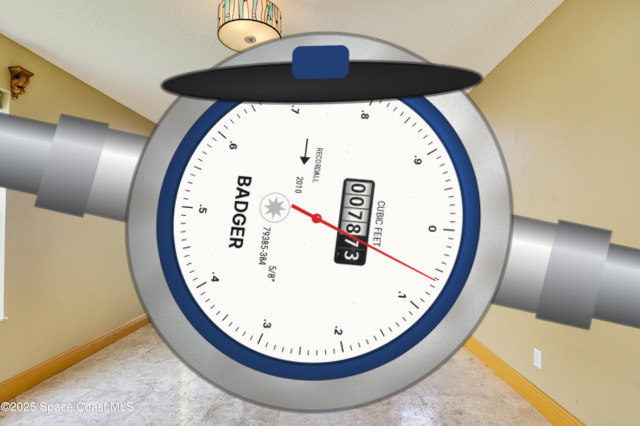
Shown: 7873.06 ft³
